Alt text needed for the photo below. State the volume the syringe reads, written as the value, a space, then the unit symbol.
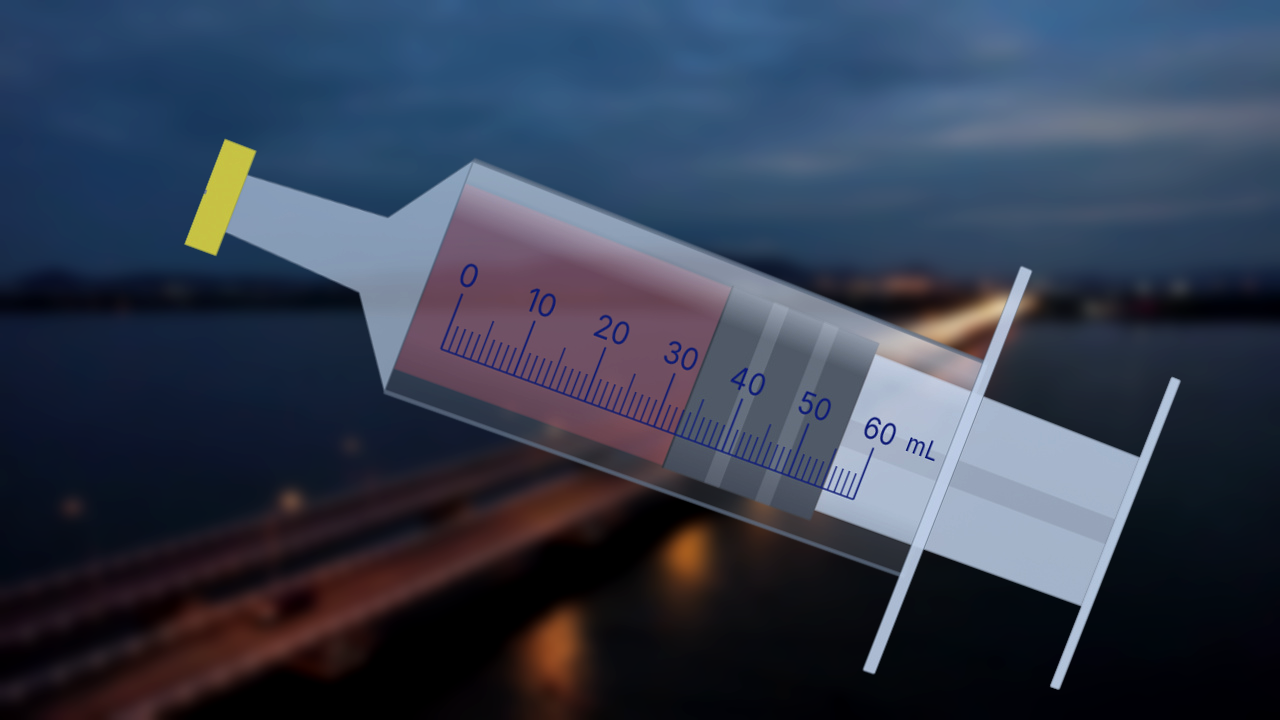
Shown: 33 mL
